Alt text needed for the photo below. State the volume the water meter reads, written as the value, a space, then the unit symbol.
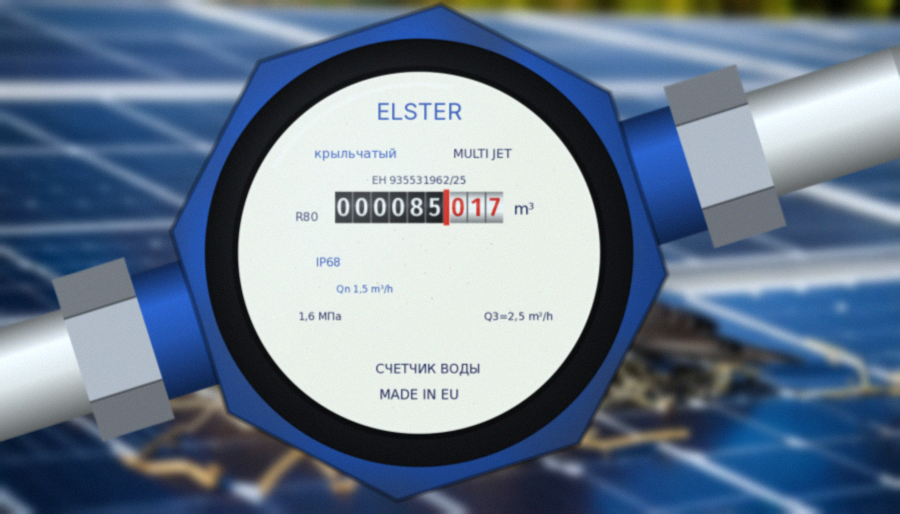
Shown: 85.017 m³
